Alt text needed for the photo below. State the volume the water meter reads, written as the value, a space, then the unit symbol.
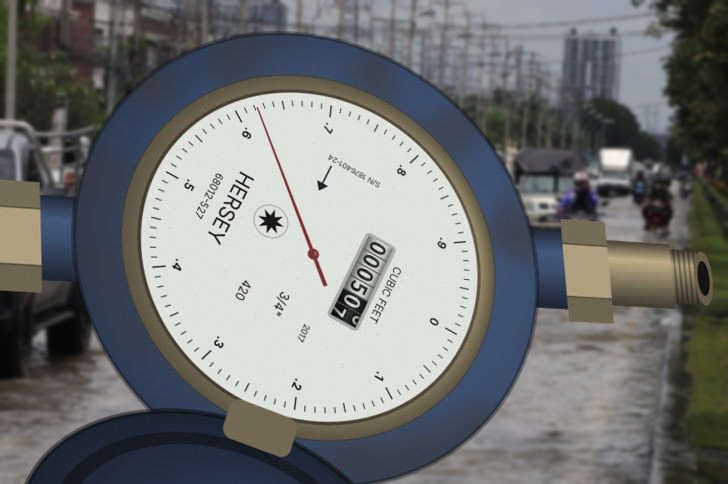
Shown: 506.62 ft³
